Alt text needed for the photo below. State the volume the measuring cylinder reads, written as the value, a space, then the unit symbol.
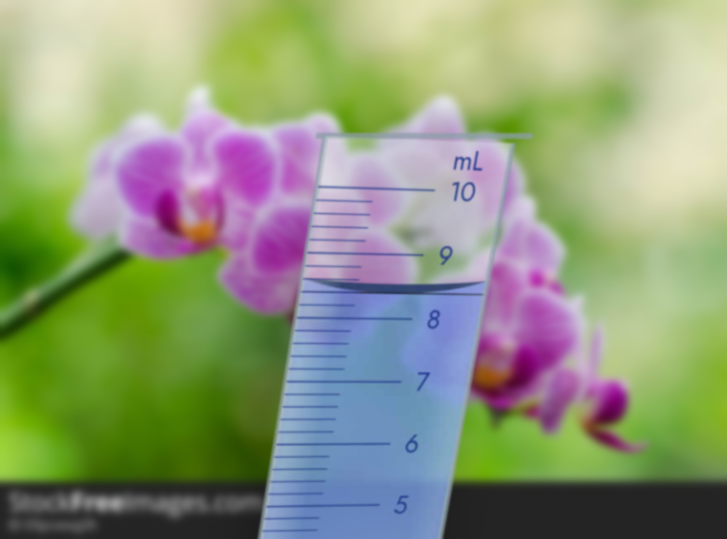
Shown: 8.4 mL
